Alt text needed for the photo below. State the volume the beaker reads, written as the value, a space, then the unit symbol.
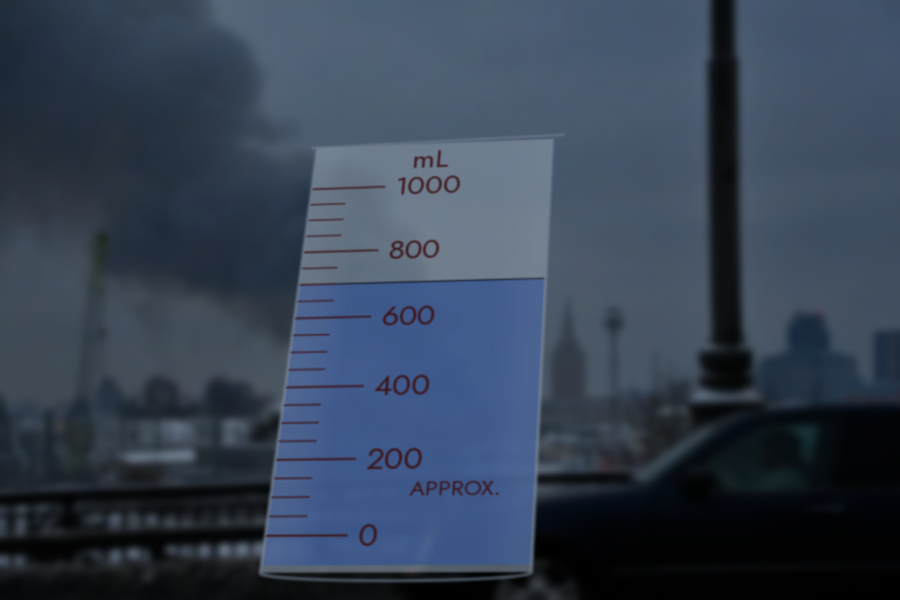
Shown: 700 mL
